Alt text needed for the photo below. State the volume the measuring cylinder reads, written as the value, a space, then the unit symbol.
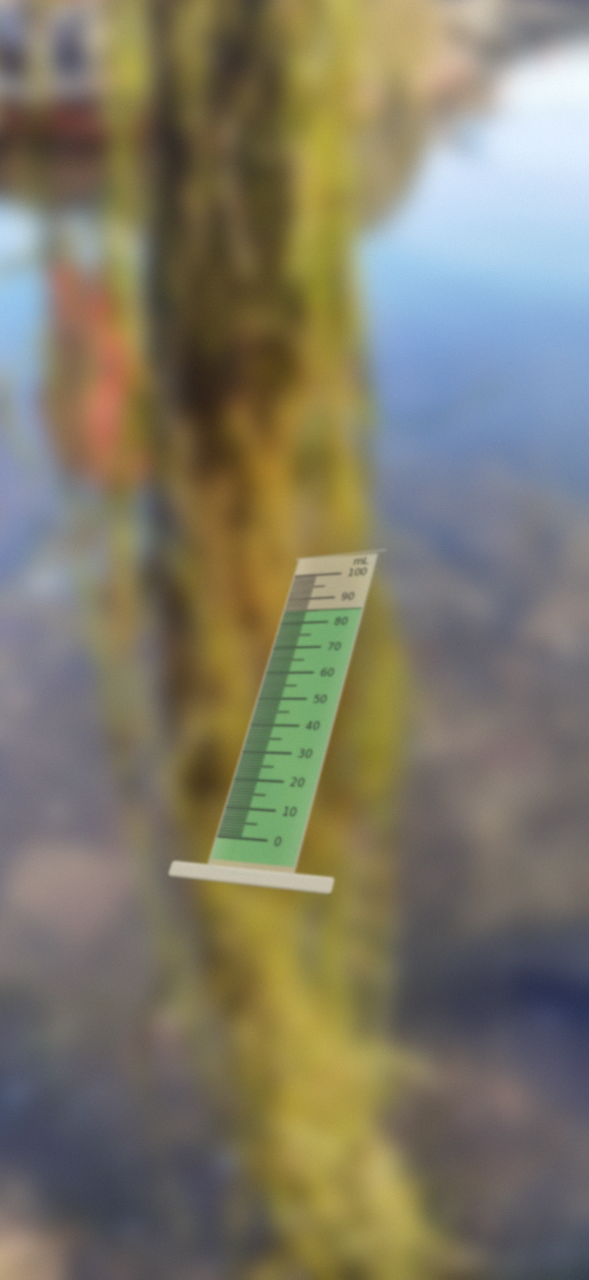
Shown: 85 mL
